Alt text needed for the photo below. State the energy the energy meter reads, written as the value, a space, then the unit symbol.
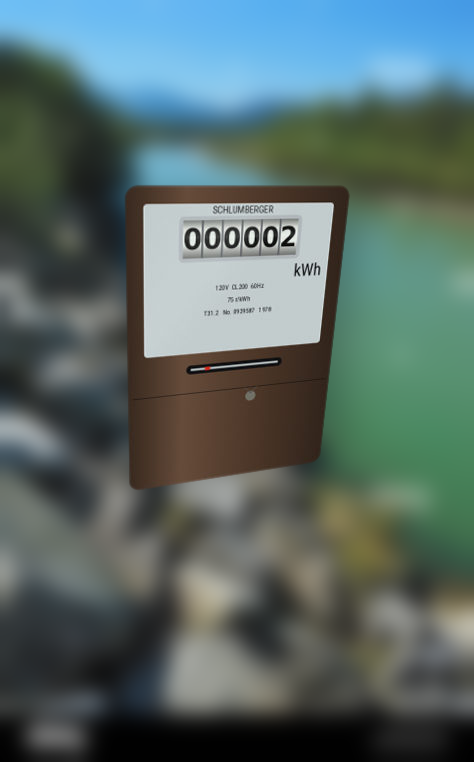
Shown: 2 kWh
